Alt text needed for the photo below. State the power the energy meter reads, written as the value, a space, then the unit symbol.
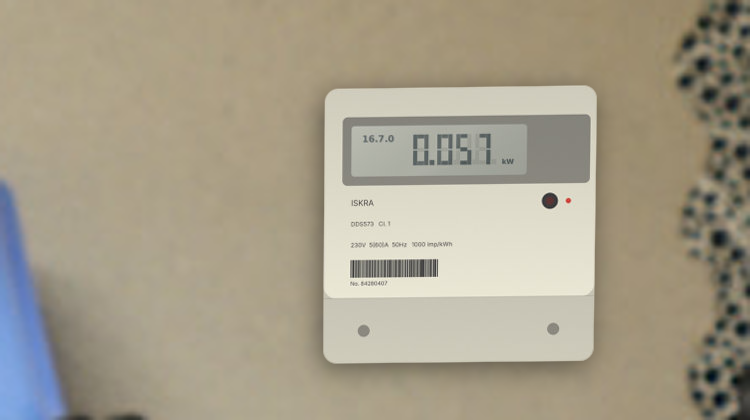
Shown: 0.057 kW
